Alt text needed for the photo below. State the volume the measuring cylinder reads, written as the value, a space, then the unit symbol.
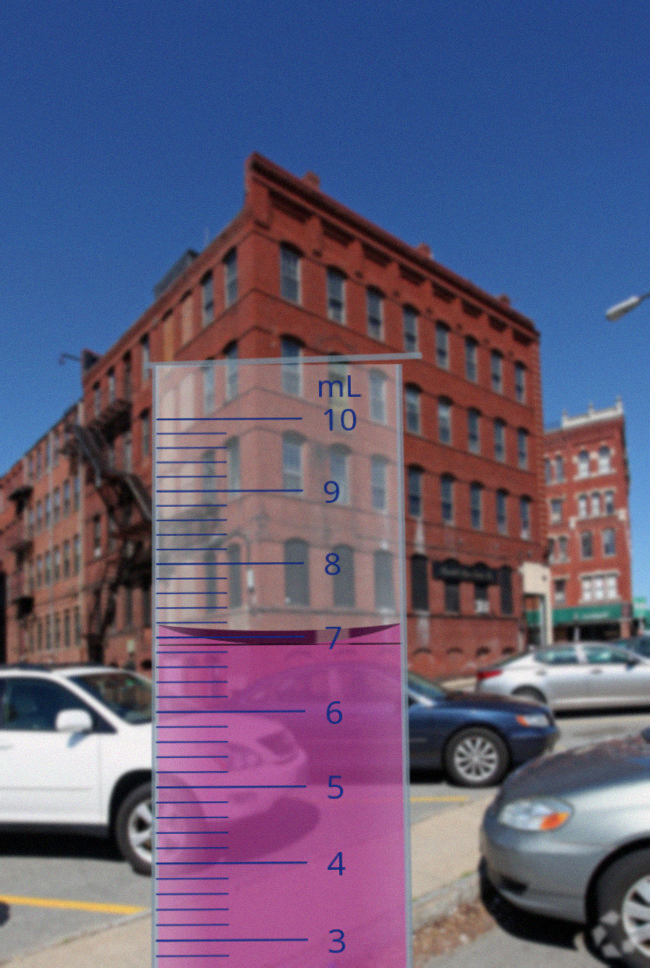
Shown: 6.9 mL
